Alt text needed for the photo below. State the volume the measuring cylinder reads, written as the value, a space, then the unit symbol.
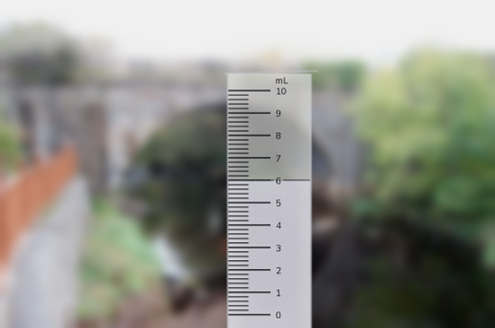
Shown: 6 mL
